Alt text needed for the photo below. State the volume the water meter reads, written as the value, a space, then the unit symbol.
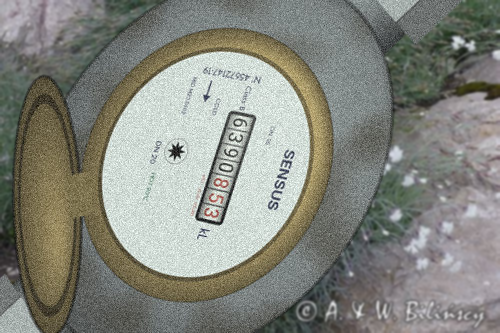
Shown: 6390.853 kL
